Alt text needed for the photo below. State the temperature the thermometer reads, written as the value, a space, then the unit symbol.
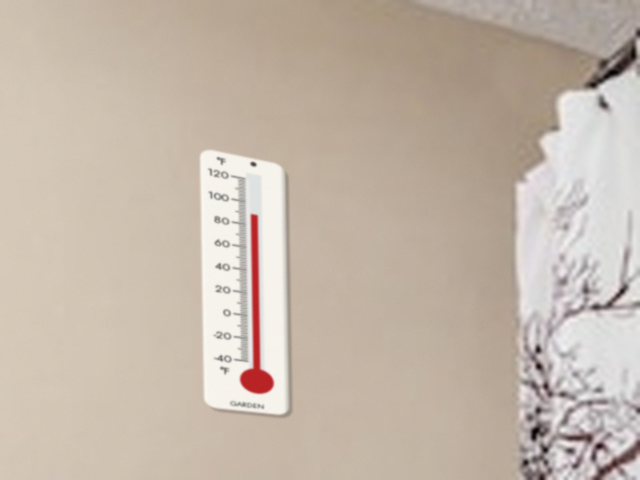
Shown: 90 °F
